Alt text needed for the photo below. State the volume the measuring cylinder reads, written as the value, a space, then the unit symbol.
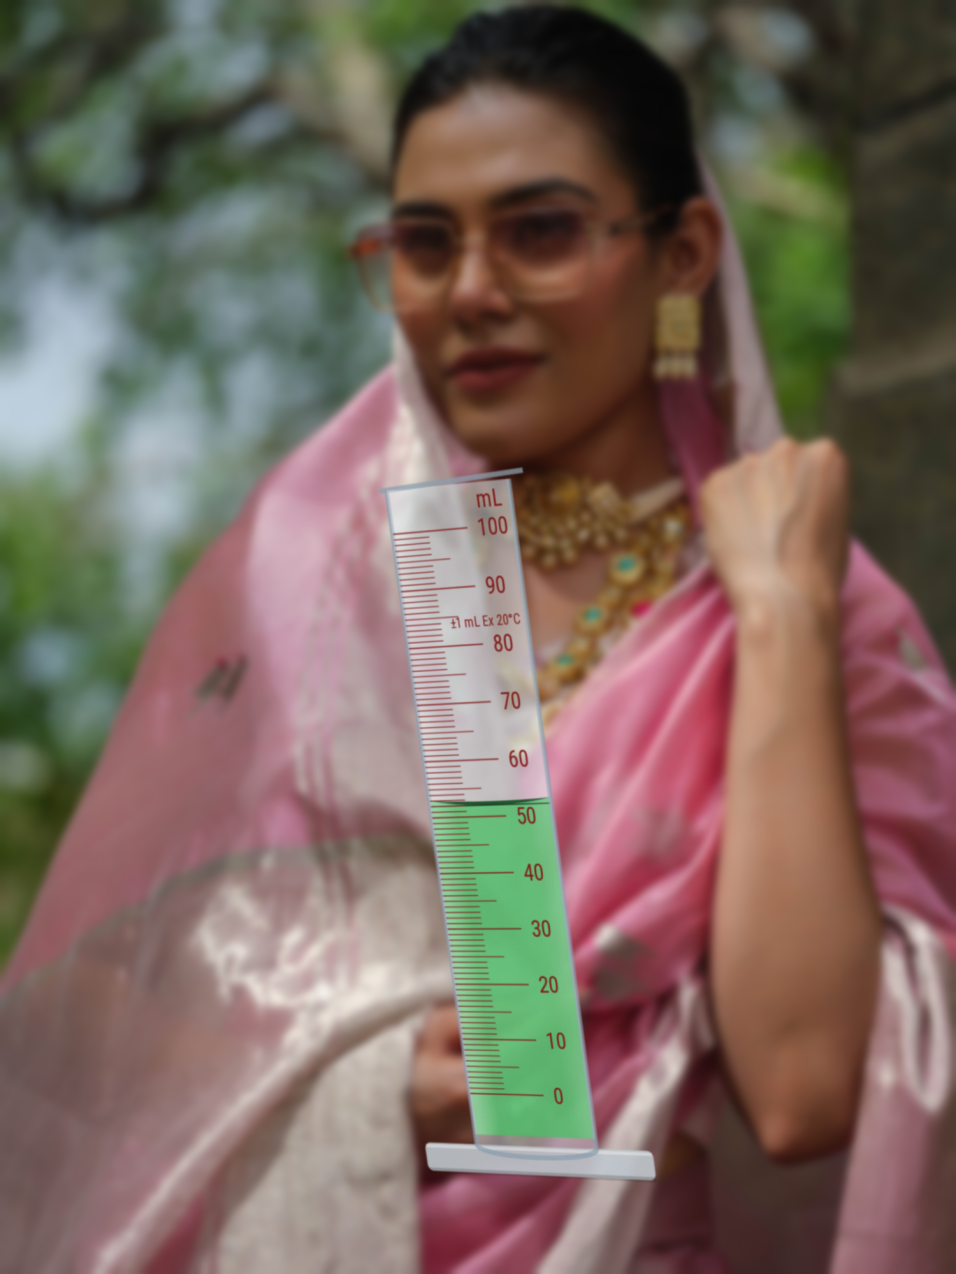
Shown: 52 mL
